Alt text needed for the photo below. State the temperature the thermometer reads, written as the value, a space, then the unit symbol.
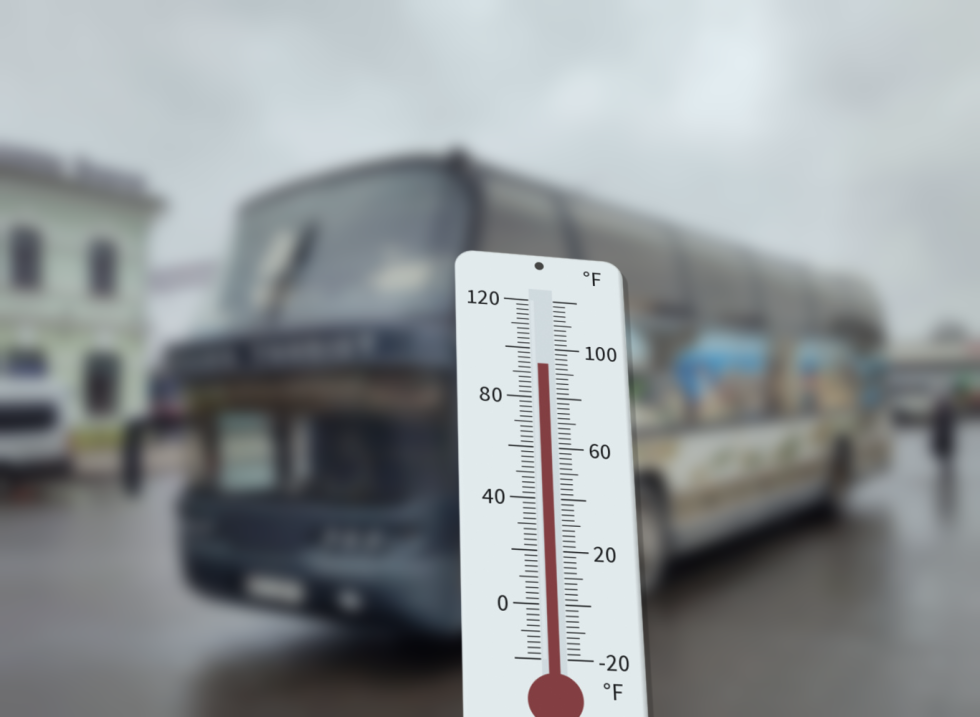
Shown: 94 °F
